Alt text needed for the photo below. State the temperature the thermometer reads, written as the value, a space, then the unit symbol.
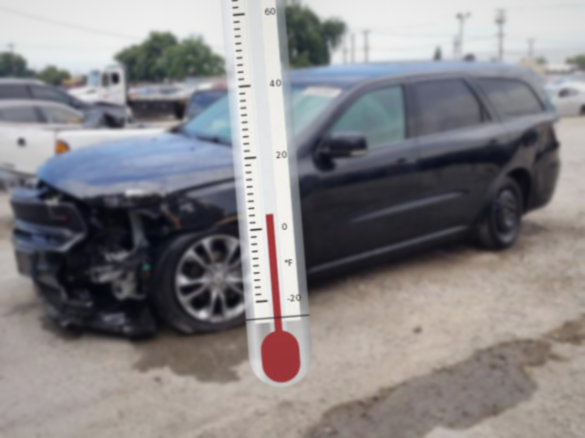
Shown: 4 °F
